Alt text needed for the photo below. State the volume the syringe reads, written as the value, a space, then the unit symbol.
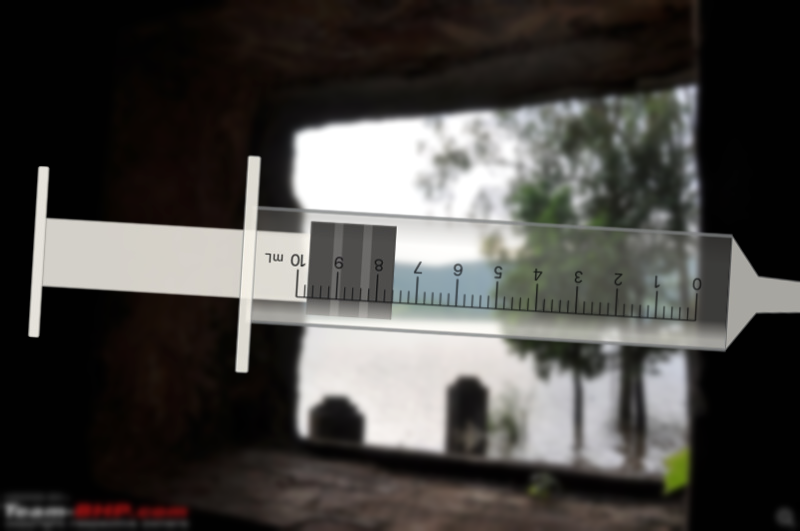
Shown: 7.6 mL
